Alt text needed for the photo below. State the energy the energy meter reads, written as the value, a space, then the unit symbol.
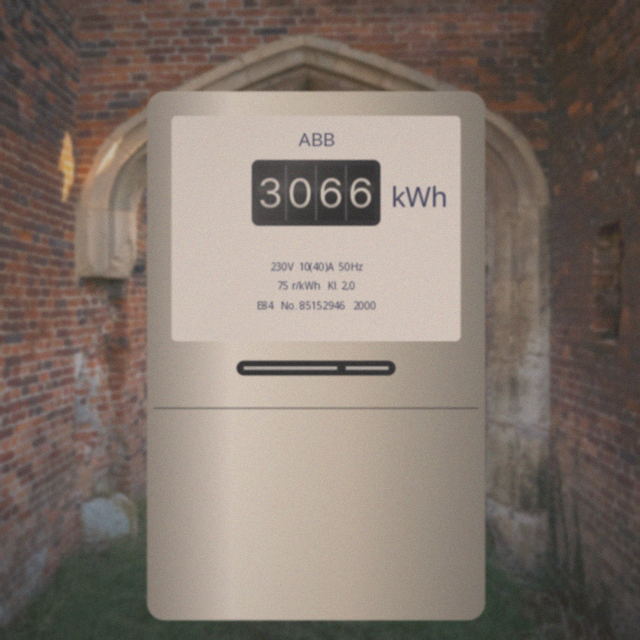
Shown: 3066 kWh
